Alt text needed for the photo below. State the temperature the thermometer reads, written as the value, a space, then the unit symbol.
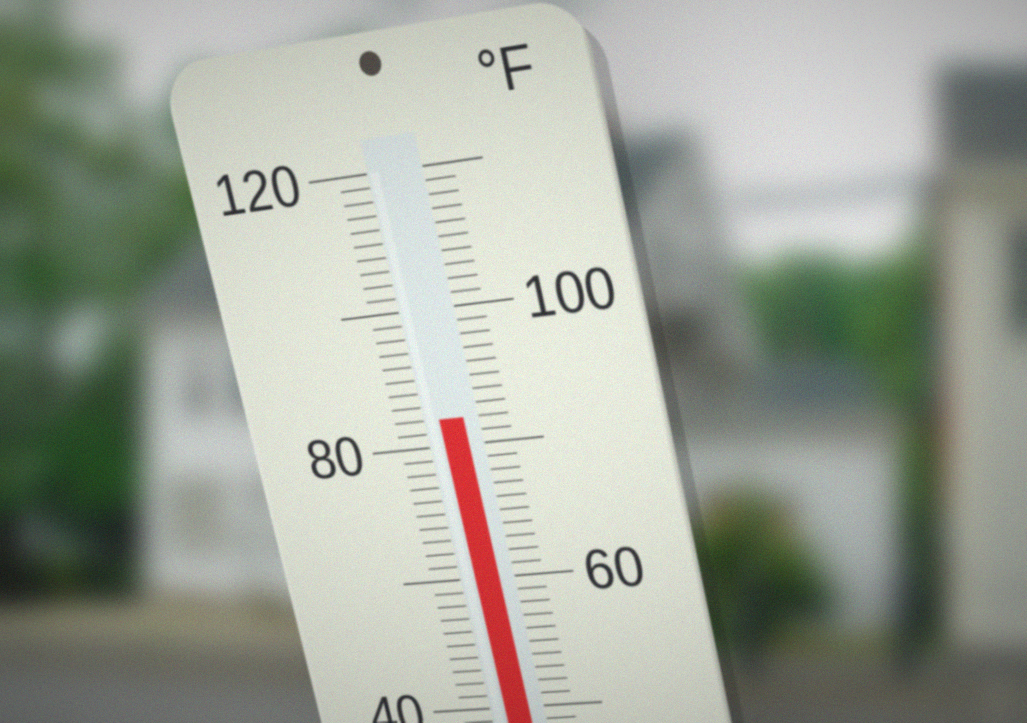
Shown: 84 °F
